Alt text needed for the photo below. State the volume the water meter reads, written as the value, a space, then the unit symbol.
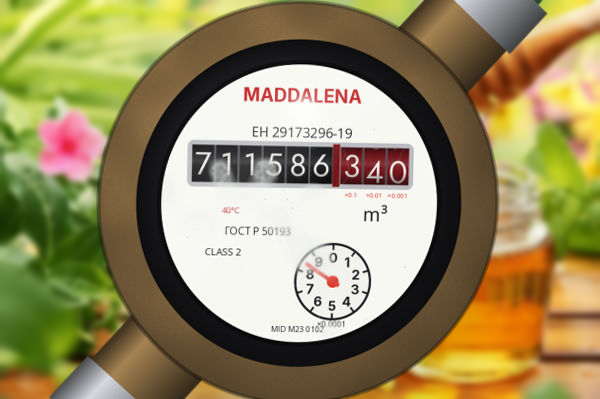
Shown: 711586.3398 m³
